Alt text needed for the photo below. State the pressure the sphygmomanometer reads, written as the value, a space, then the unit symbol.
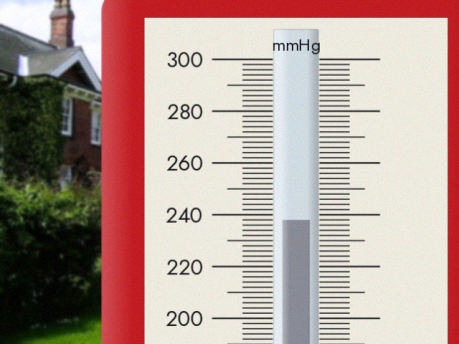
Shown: 238 mmHg
